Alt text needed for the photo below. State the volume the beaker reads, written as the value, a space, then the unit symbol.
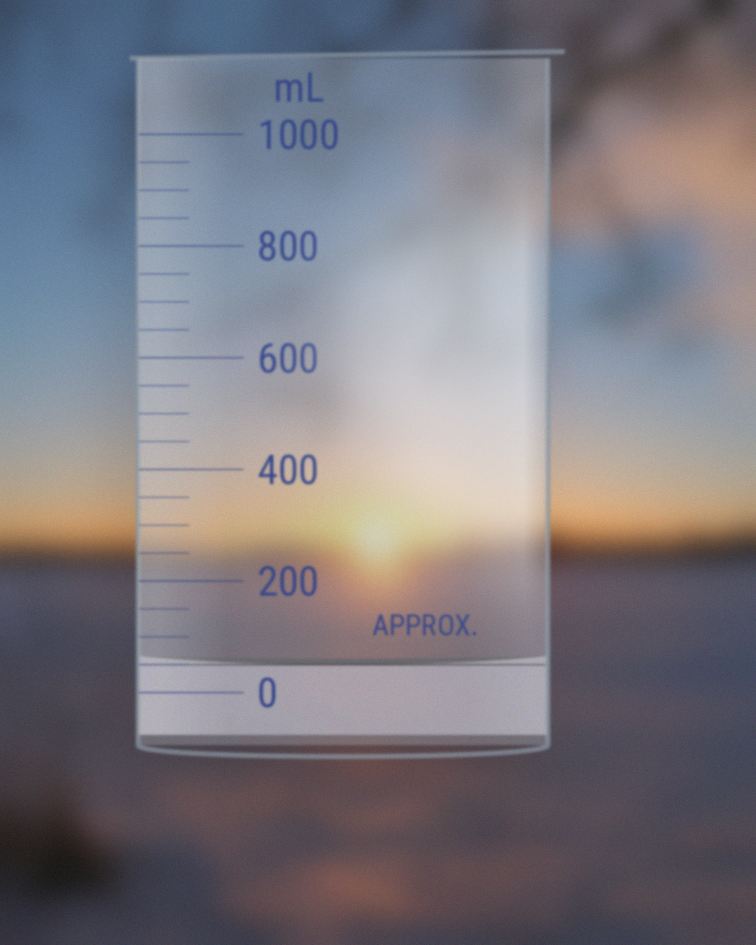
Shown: 50 mL
